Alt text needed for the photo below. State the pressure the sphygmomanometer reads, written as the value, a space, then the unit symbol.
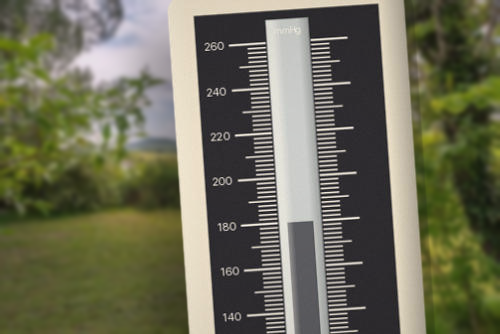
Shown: 180 mmHg
